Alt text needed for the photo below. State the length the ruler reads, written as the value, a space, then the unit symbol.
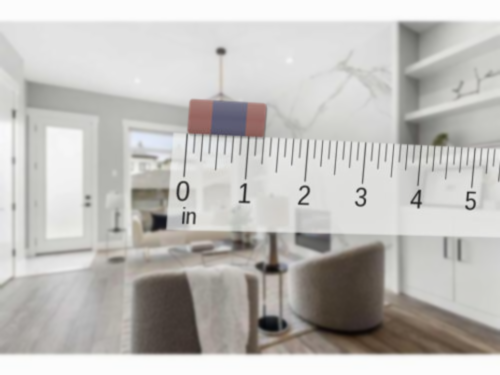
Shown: 1.25 in
